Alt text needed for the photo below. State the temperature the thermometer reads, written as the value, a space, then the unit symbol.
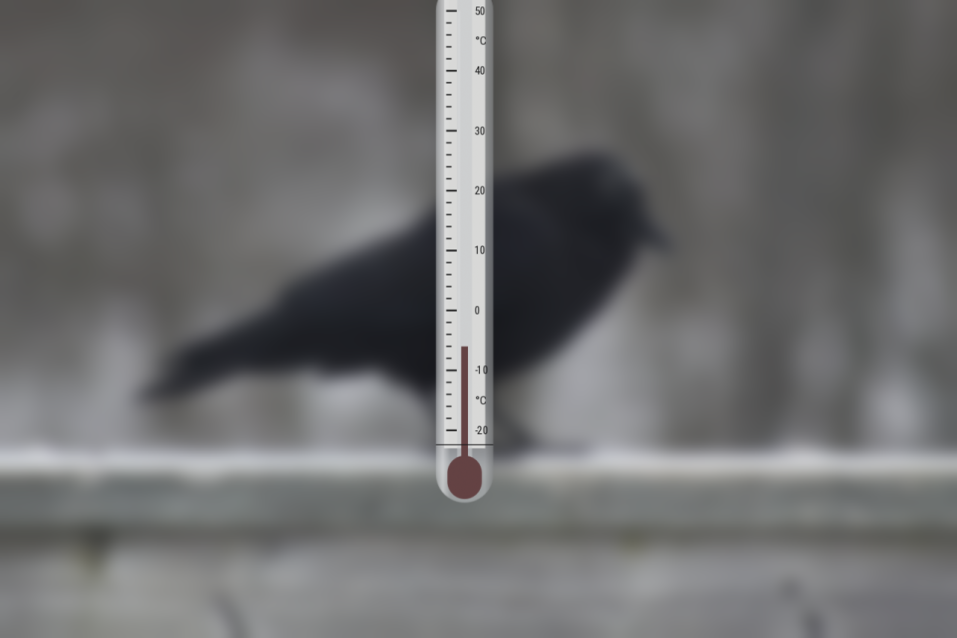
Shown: -6 °C
